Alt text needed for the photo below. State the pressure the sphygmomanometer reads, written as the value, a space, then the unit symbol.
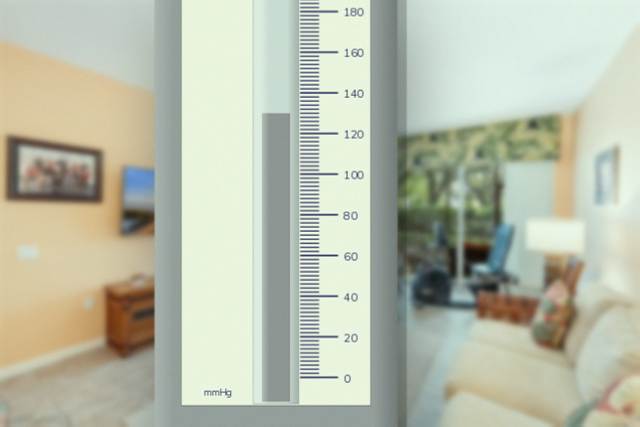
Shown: 130 mmHg
